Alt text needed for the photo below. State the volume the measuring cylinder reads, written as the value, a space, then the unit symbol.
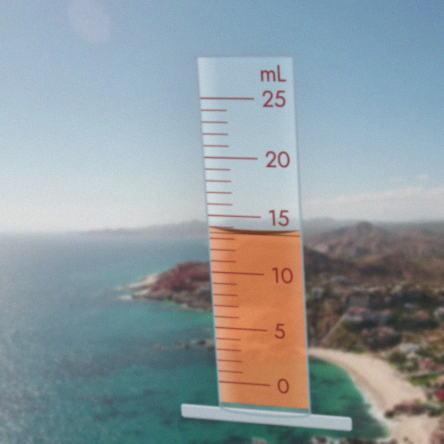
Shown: 13.5 mL
